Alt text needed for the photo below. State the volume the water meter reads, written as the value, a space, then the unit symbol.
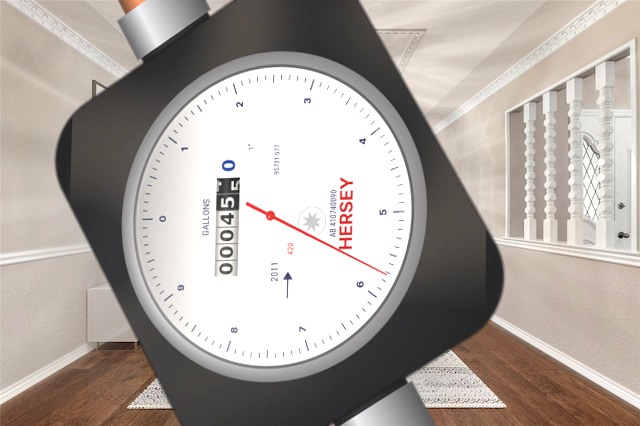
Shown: 4545.7 gal
